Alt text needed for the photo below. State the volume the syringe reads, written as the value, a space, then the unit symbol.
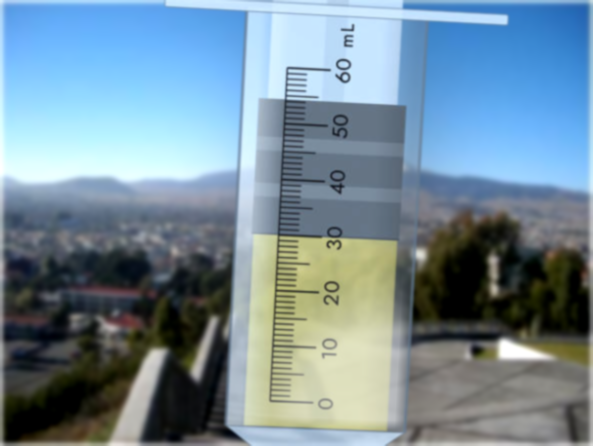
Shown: 30 mL
